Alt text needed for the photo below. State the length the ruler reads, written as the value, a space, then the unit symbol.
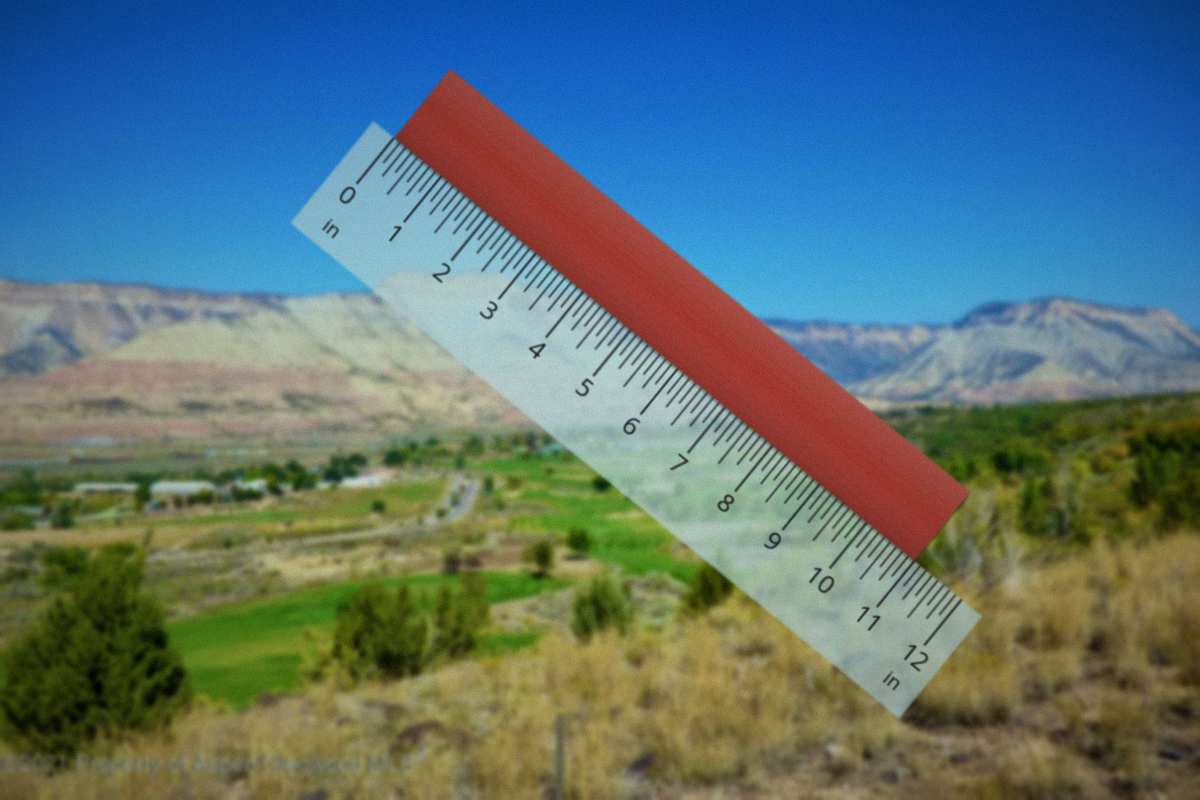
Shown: 11 in
